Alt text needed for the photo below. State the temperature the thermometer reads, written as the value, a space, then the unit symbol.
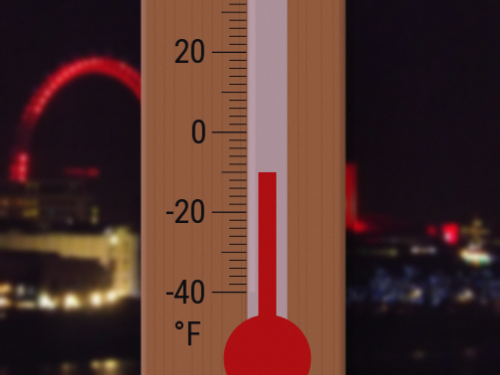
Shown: -10 °F
